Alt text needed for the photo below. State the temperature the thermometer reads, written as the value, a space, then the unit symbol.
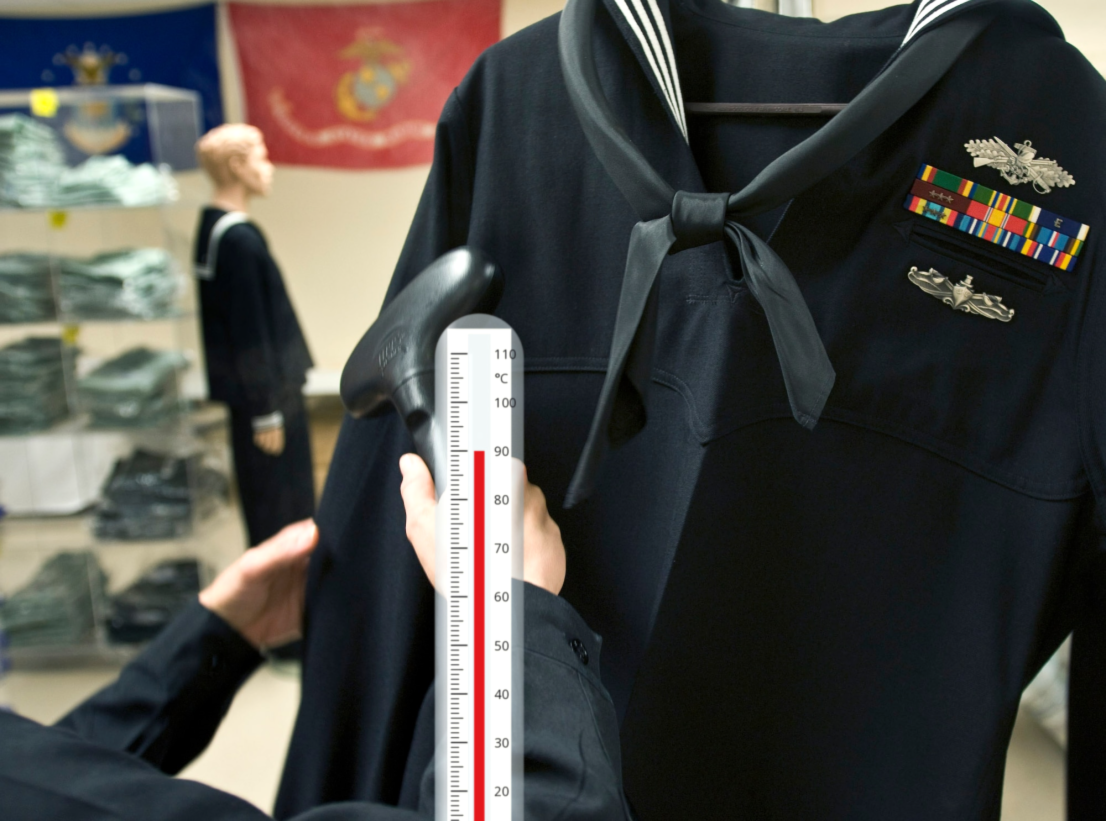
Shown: 90 °C
